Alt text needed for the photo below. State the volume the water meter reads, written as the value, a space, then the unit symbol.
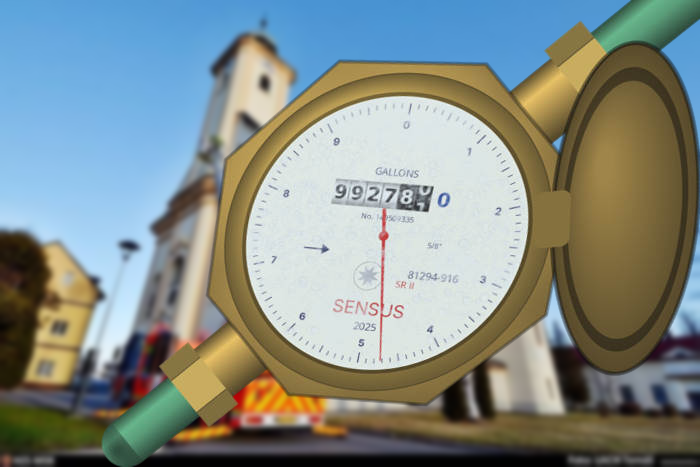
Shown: 9927804.7 gal
